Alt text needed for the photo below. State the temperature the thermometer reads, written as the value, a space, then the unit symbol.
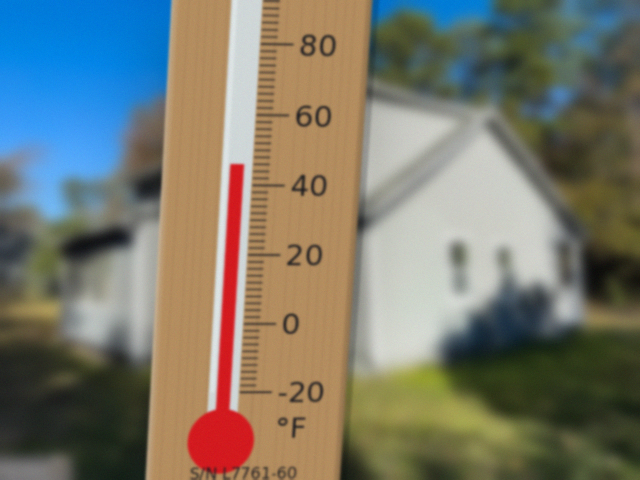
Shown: 46 °F
